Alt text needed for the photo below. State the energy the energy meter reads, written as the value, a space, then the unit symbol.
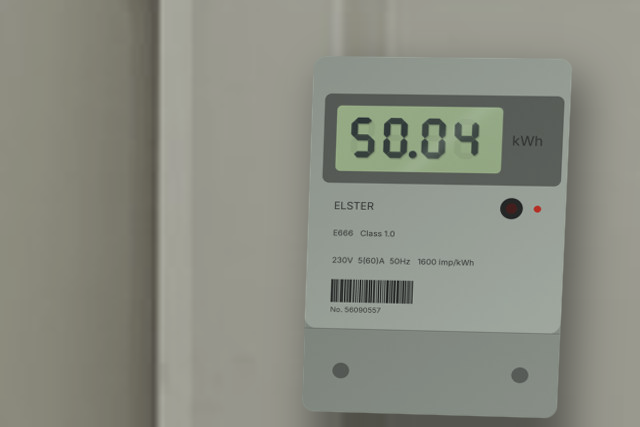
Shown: 50.04 kWh
